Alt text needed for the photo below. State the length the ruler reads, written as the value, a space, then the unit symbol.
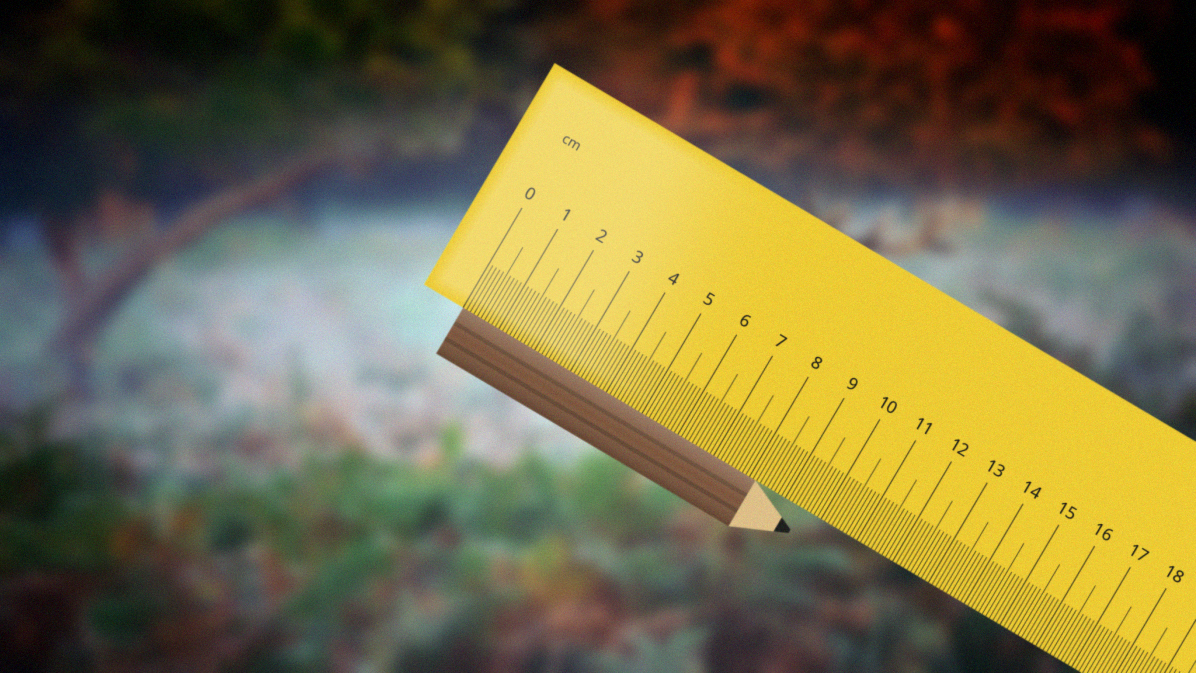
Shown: 9.5 cm
